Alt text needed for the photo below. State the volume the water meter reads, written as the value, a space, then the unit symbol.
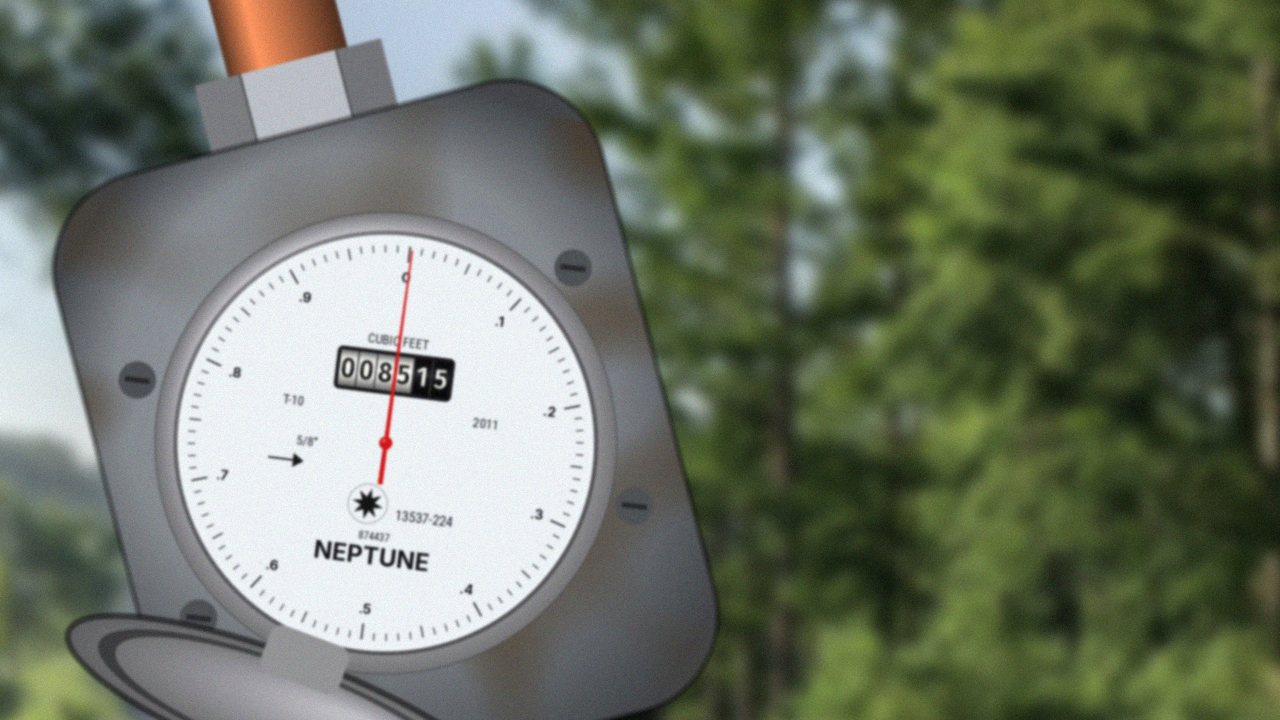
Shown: 8515.00 ft³
